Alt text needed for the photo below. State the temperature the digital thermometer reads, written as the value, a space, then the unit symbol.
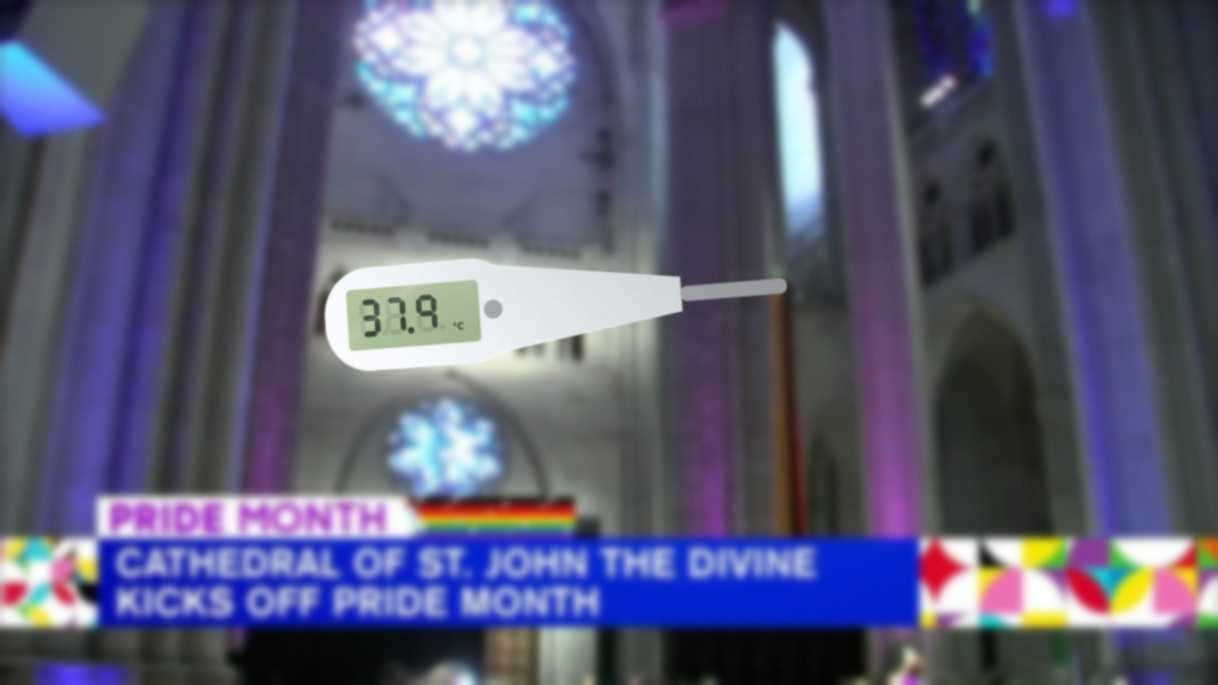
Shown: 37.9 °C
